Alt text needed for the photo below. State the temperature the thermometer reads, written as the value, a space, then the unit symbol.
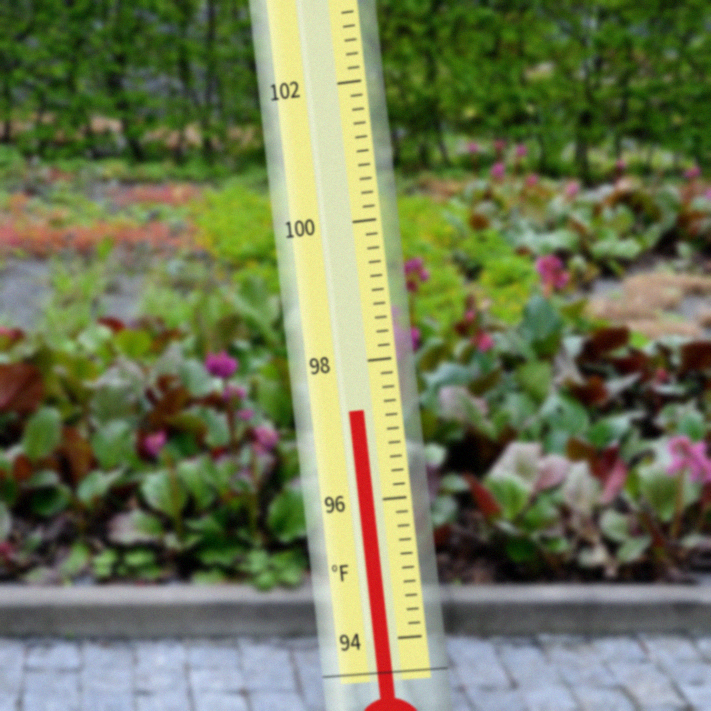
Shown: 97.3 °F
